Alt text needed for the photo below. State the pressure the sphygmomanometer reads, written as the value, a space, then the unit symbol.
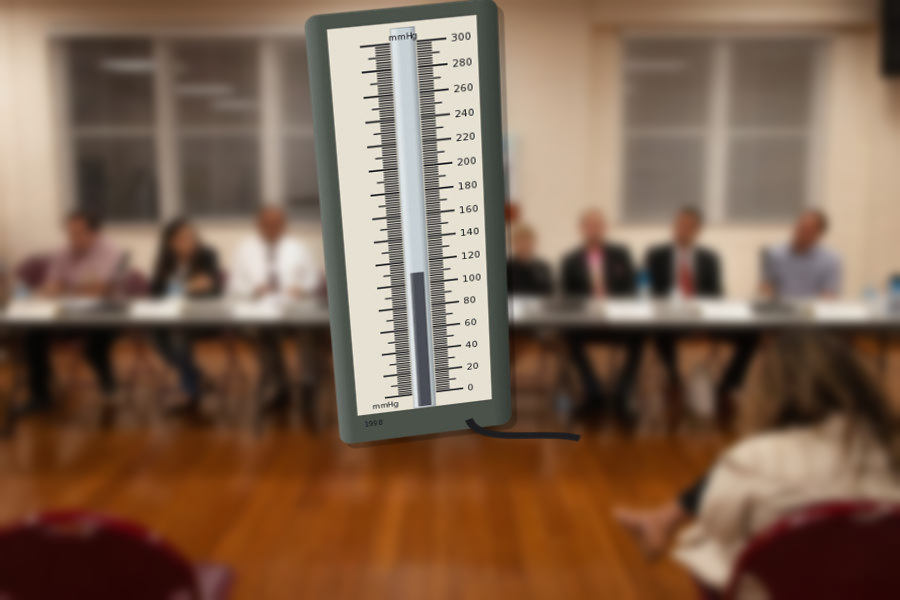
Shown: 110 mmHg
